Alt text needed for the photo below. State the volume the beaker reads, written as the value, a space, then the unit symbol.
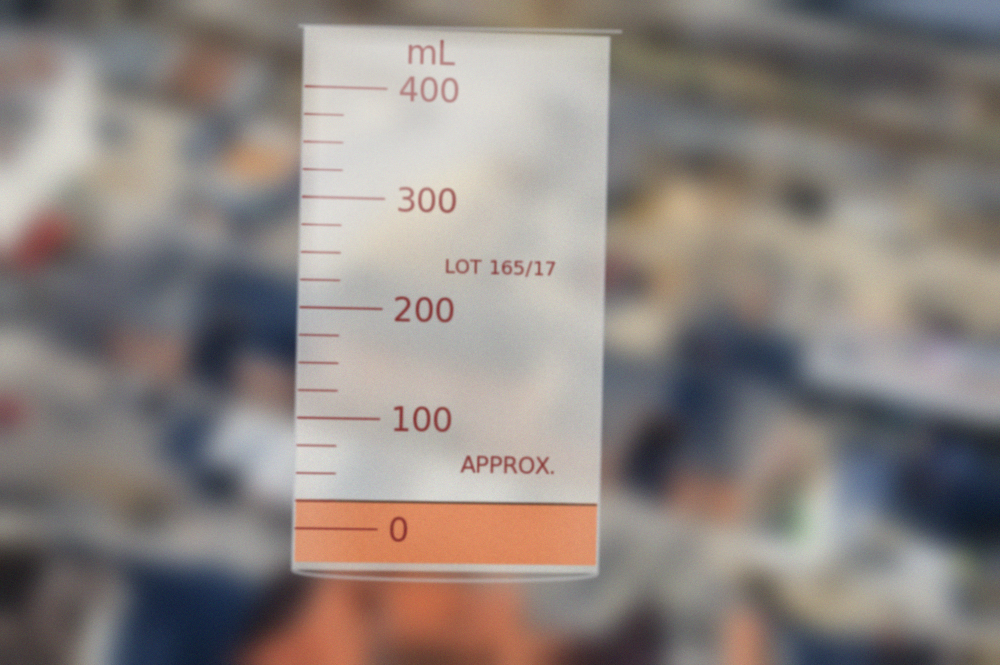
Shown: 25 mL
